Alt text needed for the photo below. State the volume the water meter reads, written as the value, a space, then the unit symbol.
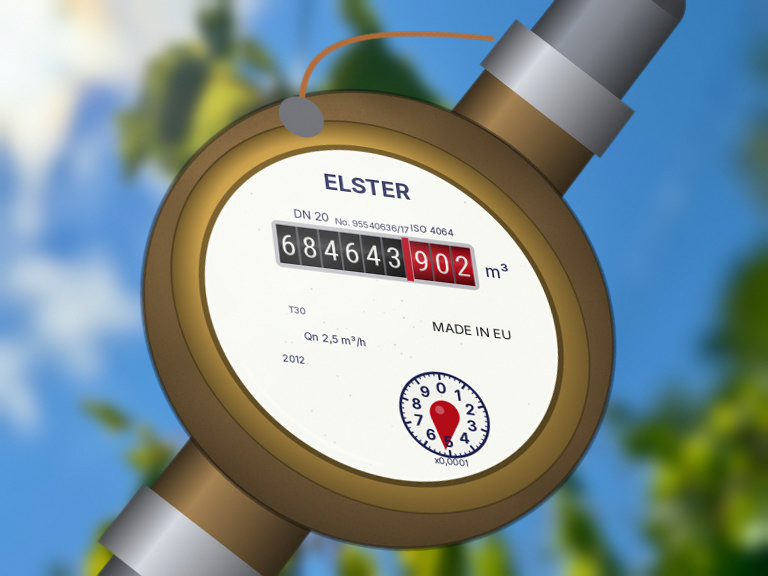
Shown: 684643.9025 m³
